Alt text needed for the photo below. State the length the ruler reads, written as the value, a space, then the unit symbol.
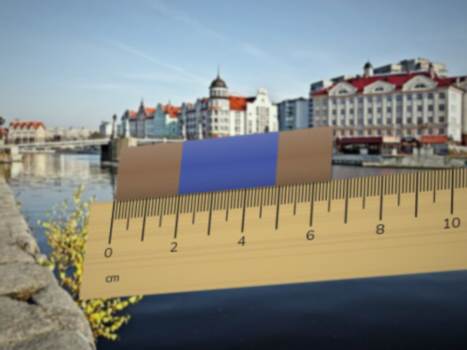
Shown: 6.5 cm
